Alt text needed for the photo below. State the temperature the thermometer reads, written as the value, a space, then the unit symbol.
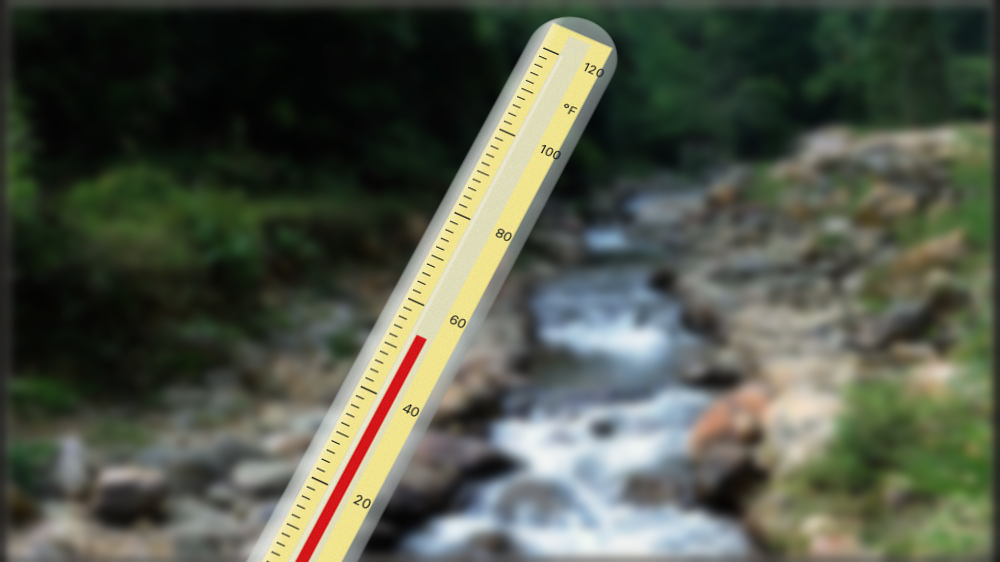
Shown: 54 °F
